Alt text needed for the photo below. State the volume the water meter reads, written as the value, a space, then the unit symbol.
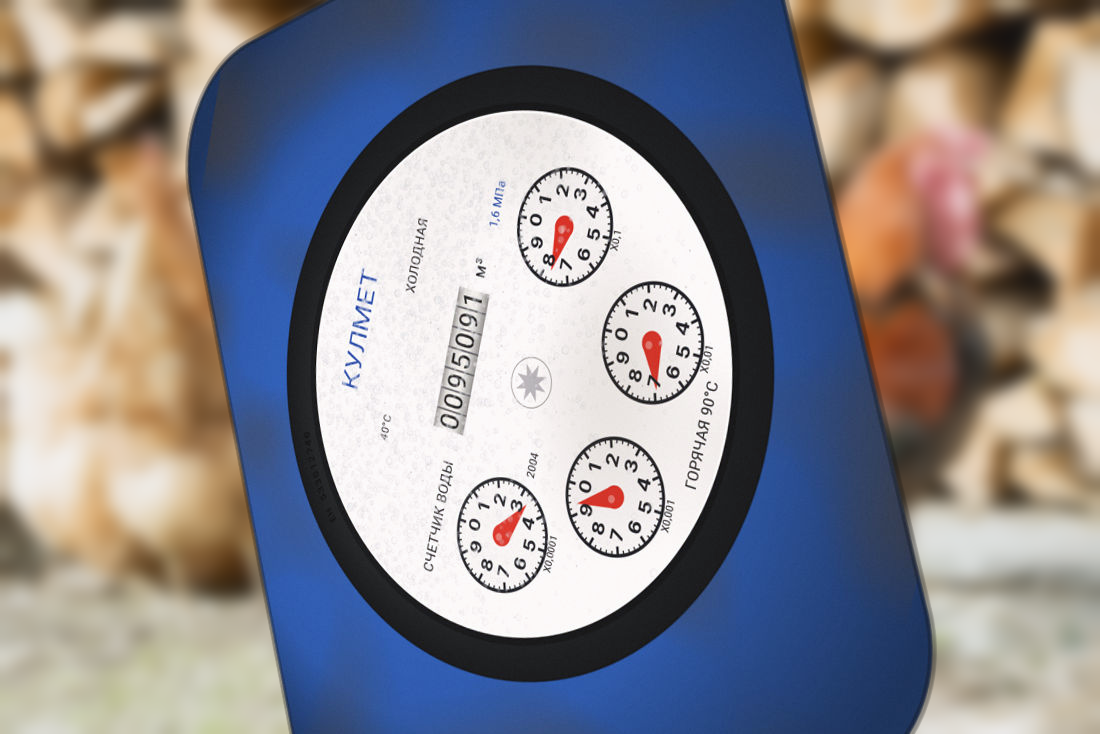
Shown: 95091.7693 m³
